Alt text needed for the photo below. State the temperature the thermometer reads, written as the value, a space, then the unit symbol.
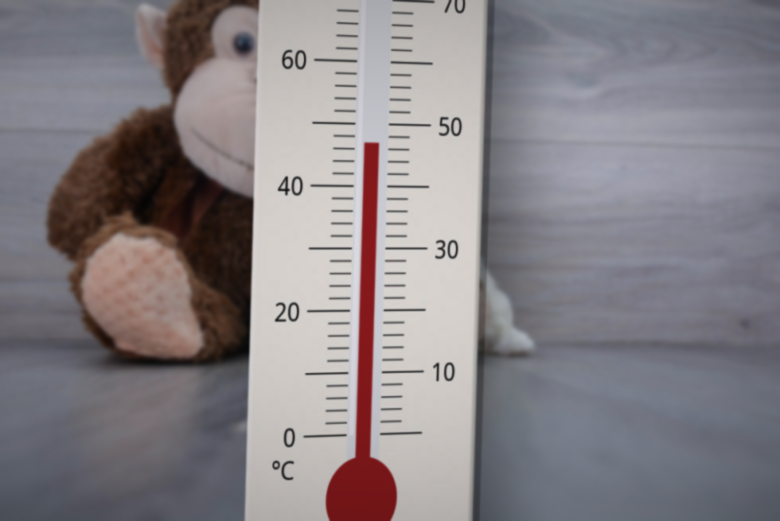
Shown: 47 °C
